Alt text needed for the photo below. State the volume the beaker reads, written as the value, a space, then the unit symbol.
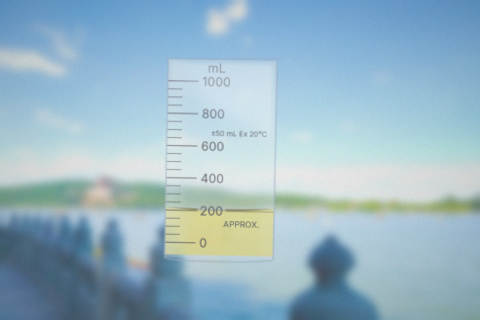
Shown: 200 mL
